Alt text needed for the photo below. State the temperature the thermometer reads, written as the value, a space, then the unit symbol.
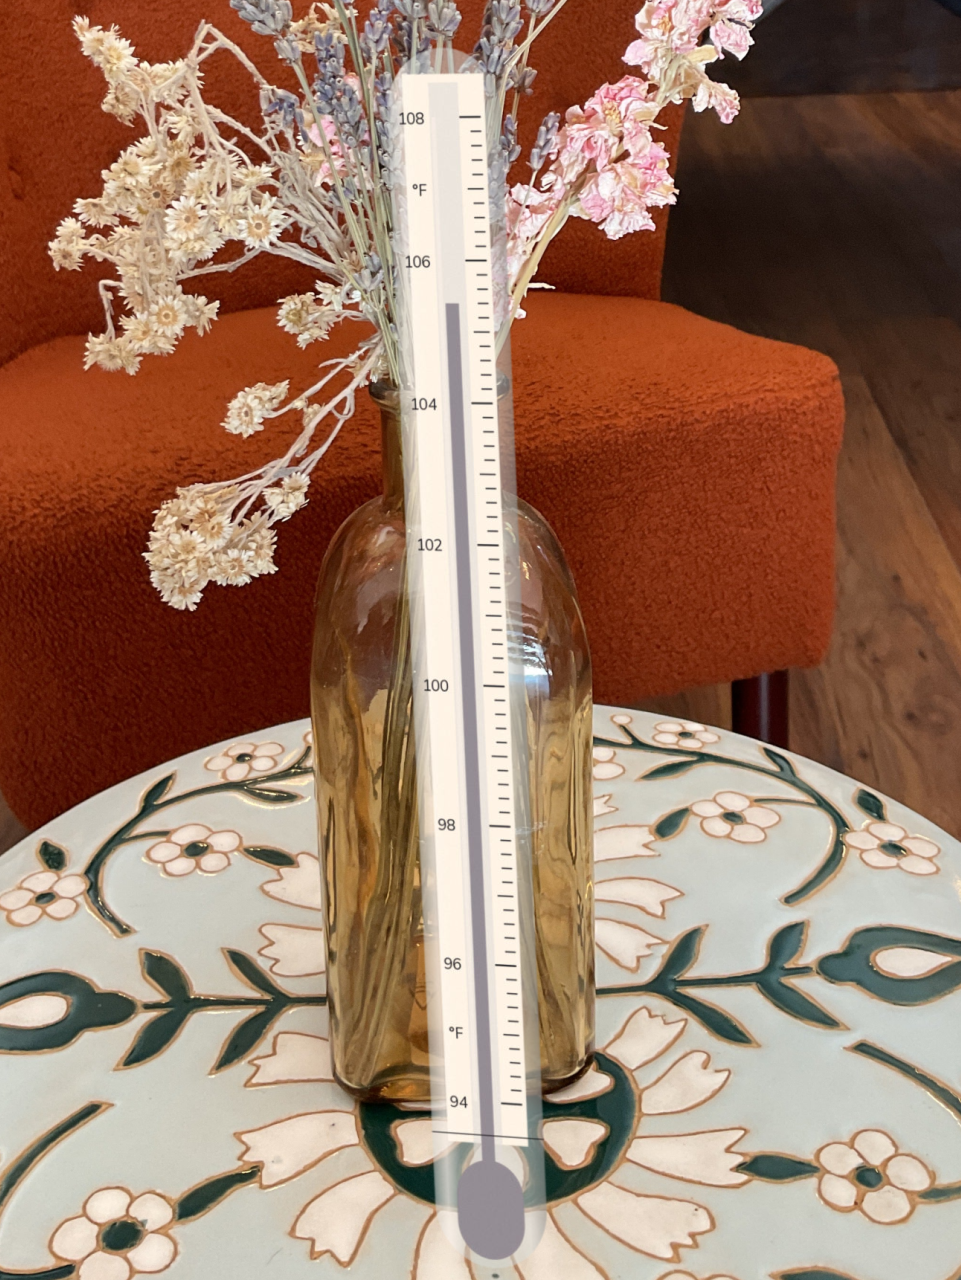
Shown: 105.4 °F
